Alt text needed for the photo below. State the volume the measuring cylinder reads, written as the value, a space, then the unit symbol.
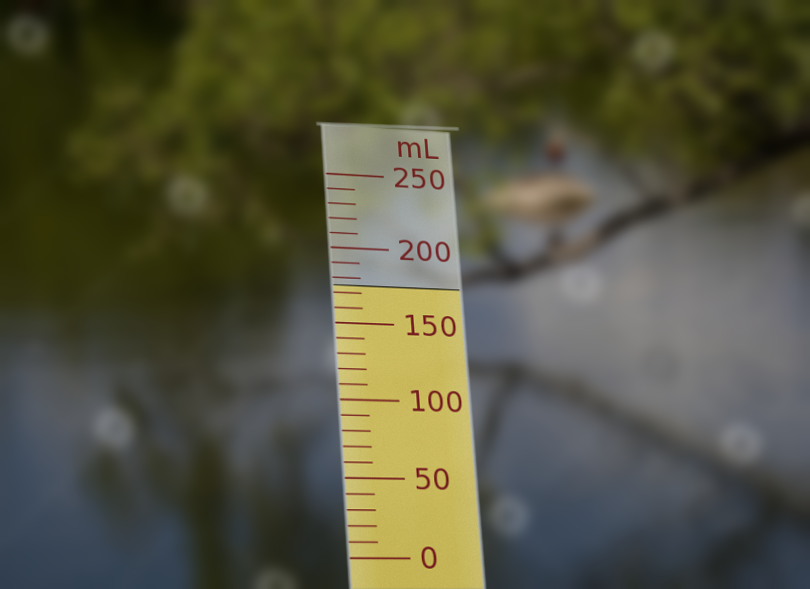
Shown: 175 mL
